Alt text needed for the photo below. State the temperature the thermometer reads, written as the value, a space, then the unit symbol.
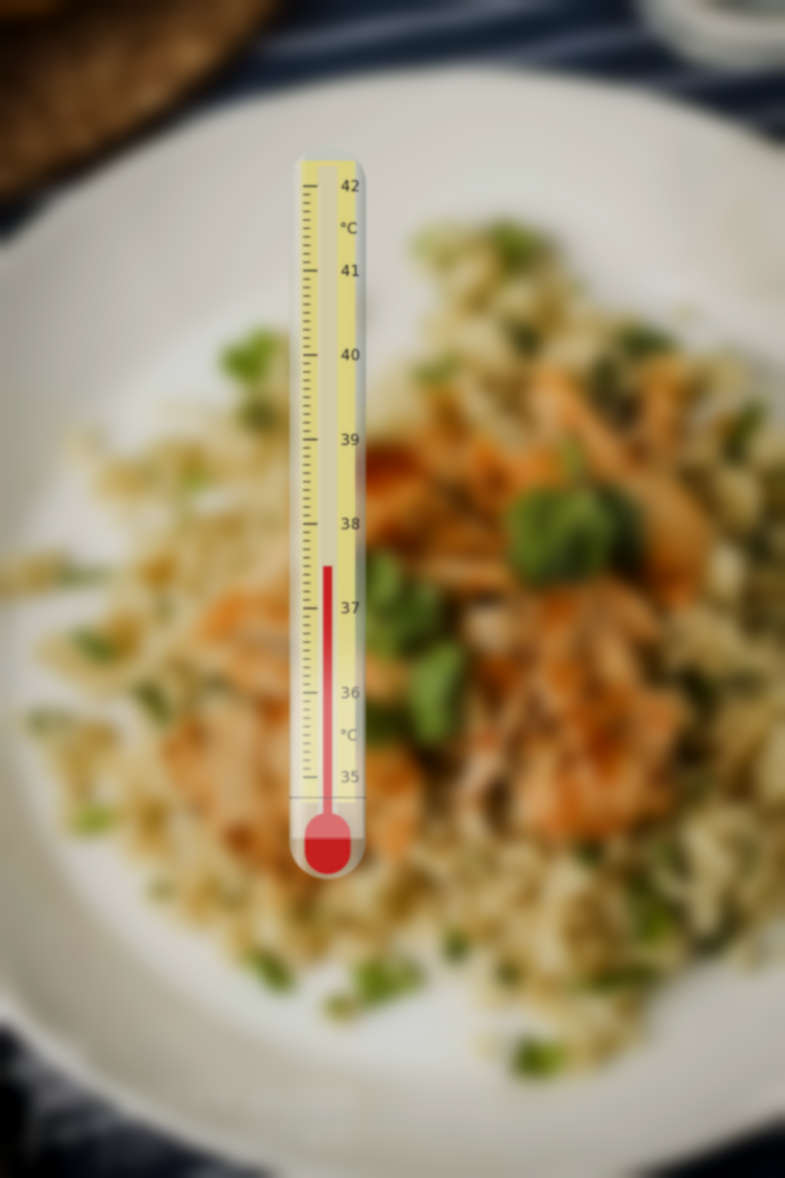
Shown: 37.5 °C
